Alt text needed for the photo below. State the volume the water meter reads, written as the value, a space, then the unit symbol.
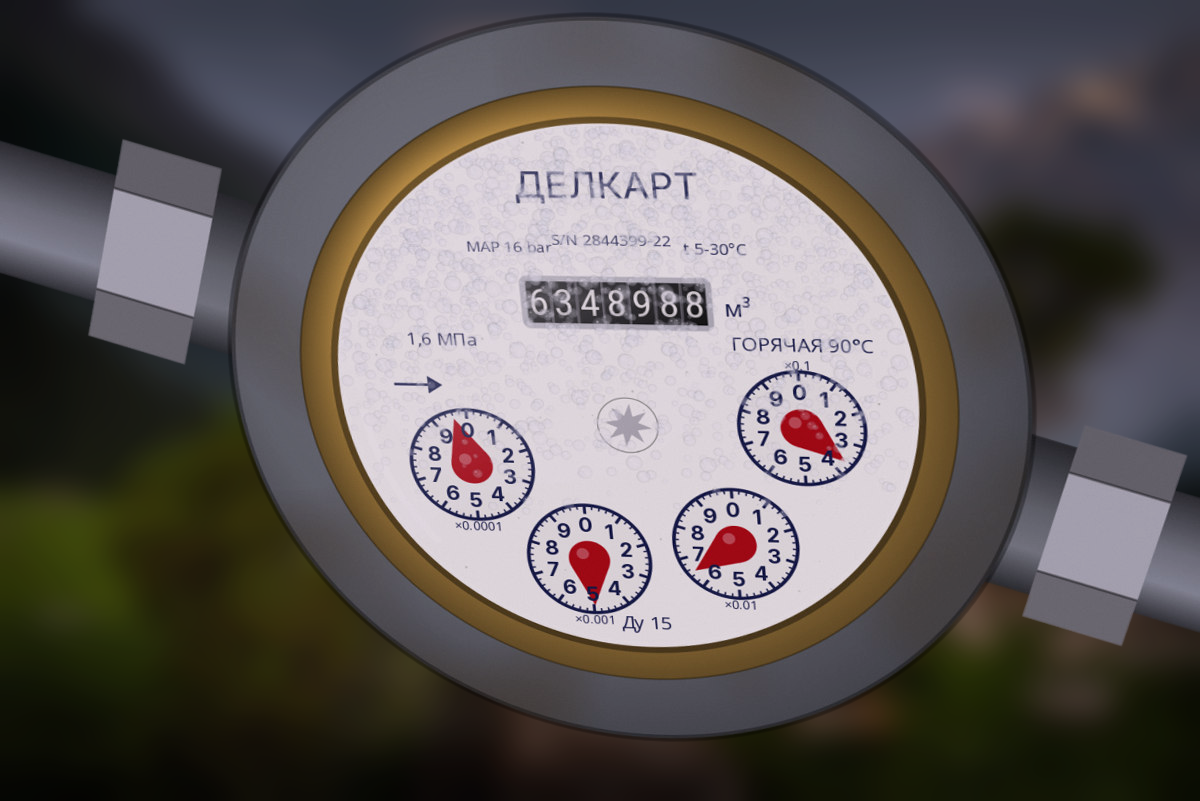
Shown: 6348988.3649 m³
